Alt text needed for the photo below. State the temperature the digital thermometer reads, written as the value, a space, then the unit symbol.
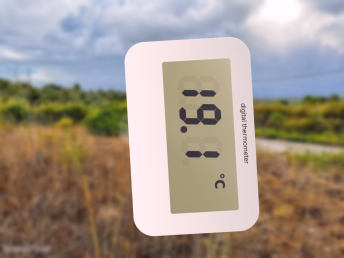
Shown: 19.1 °C
